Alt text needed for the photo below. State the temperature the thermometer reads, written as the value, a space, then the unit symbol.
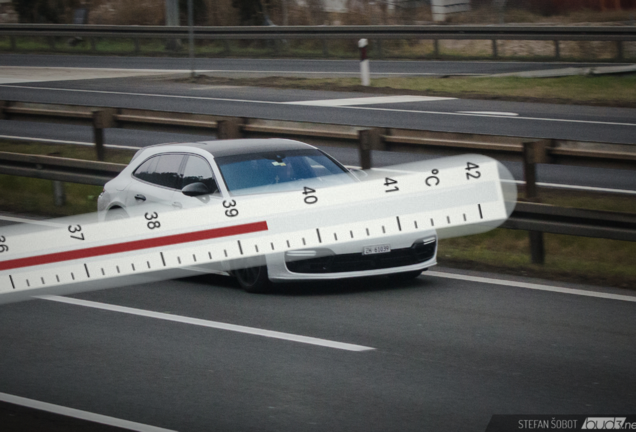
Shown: 39.4 °C
